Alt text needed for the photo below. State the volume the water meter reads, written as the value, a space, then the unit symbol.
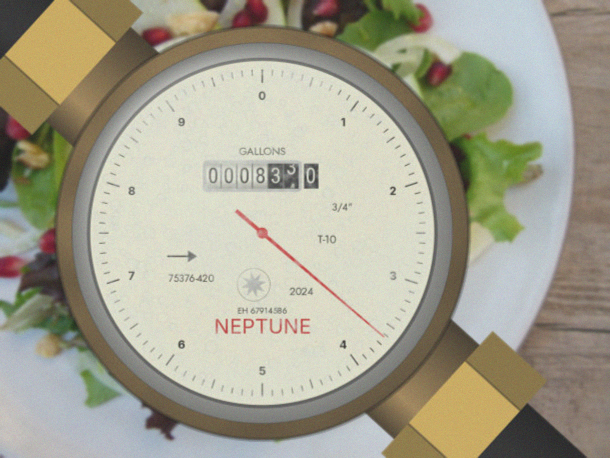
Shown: 8333.6 gal
